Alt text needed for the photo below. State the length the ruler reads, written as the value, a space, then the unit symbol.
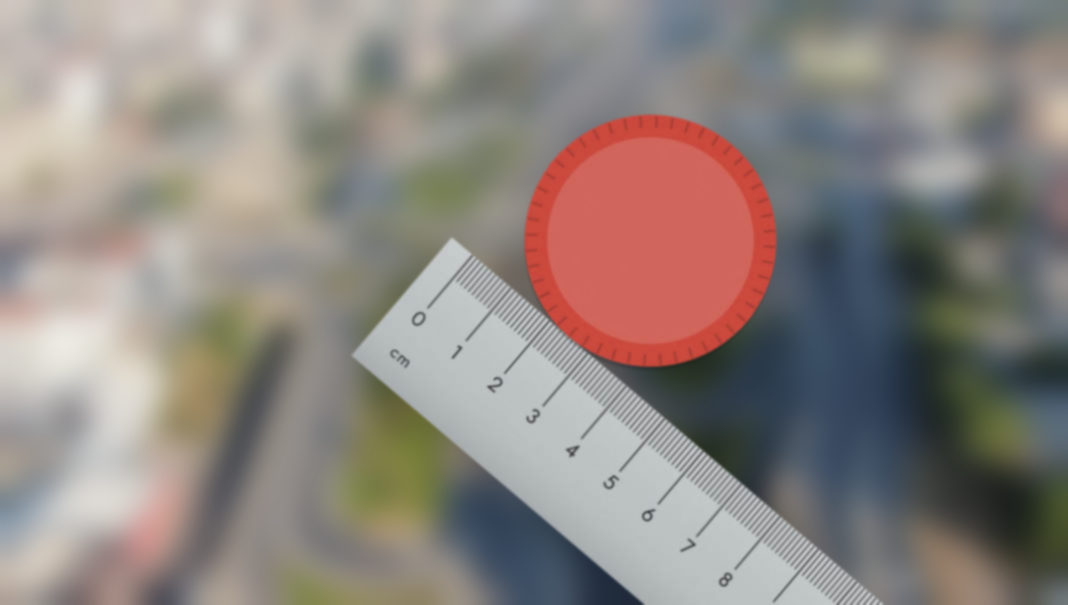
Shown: 5 cm
